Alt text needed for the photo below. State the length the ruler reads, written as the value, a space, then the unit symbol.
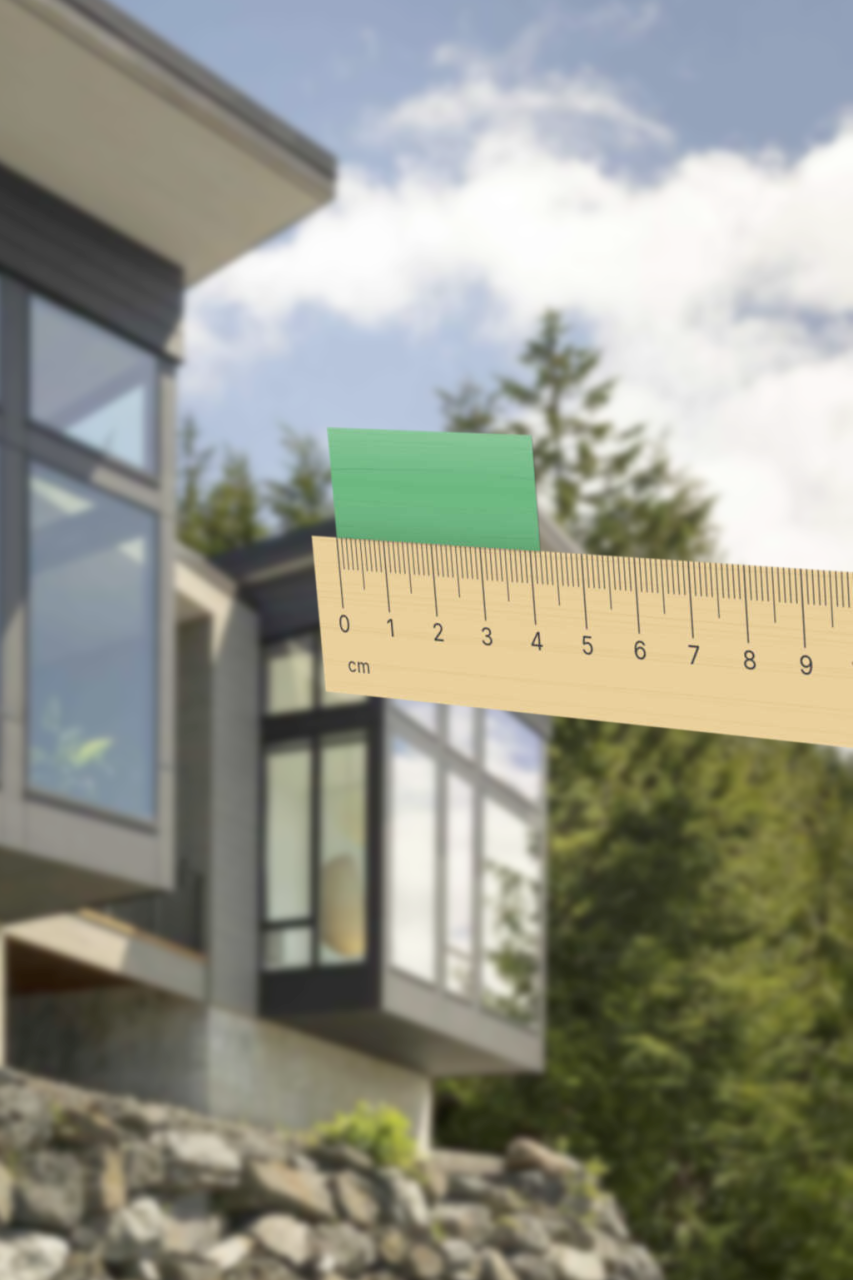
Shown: 4.2 cm
